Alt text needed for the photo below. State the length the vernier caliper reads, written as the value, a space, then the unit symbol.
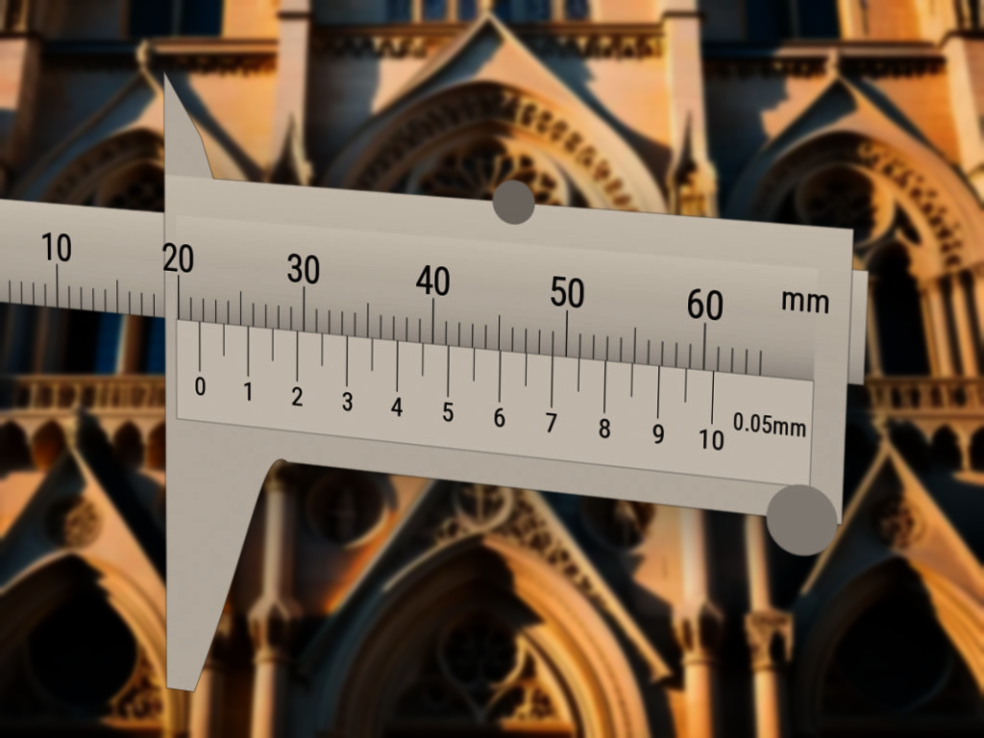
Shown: 21.7 mm
